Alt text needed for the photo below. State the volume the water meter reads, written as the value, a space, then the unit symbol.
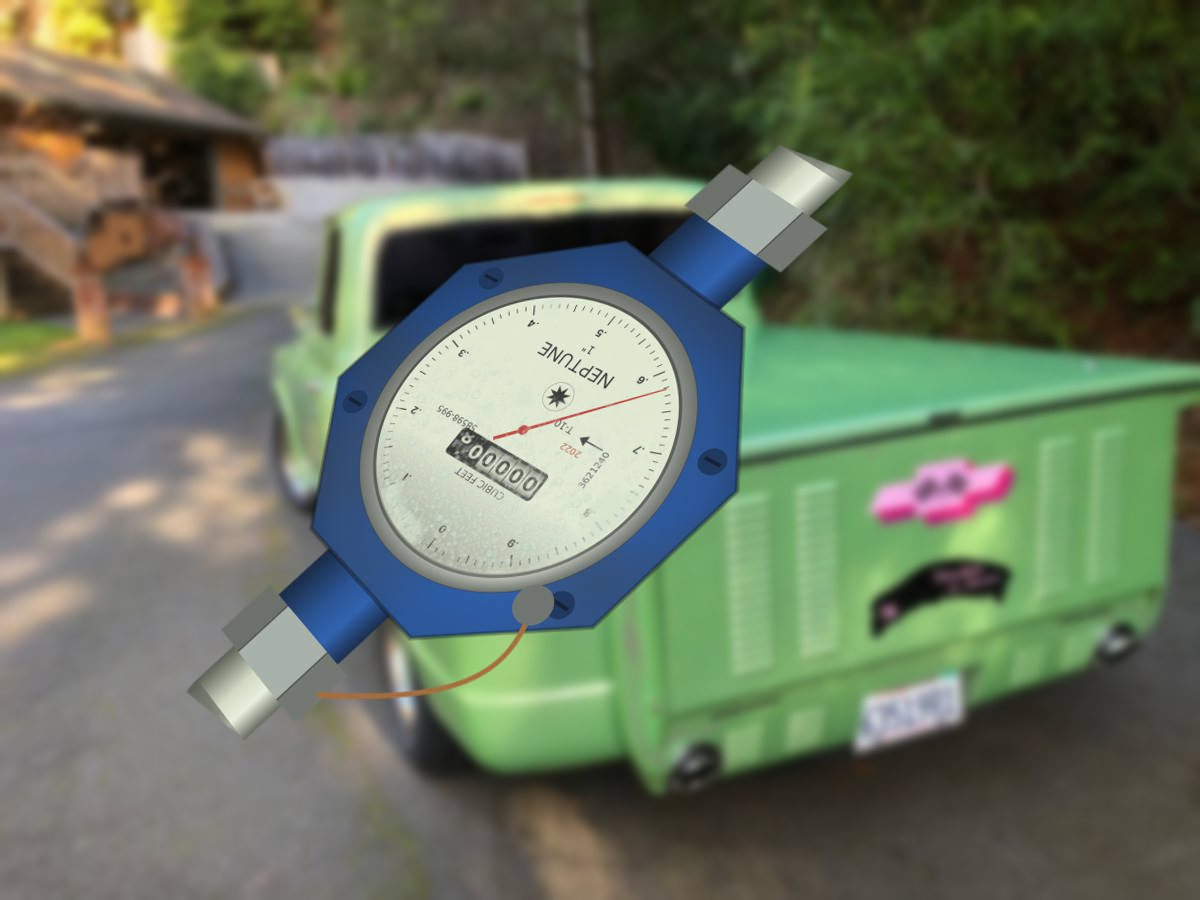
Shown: 7.62 ft³
